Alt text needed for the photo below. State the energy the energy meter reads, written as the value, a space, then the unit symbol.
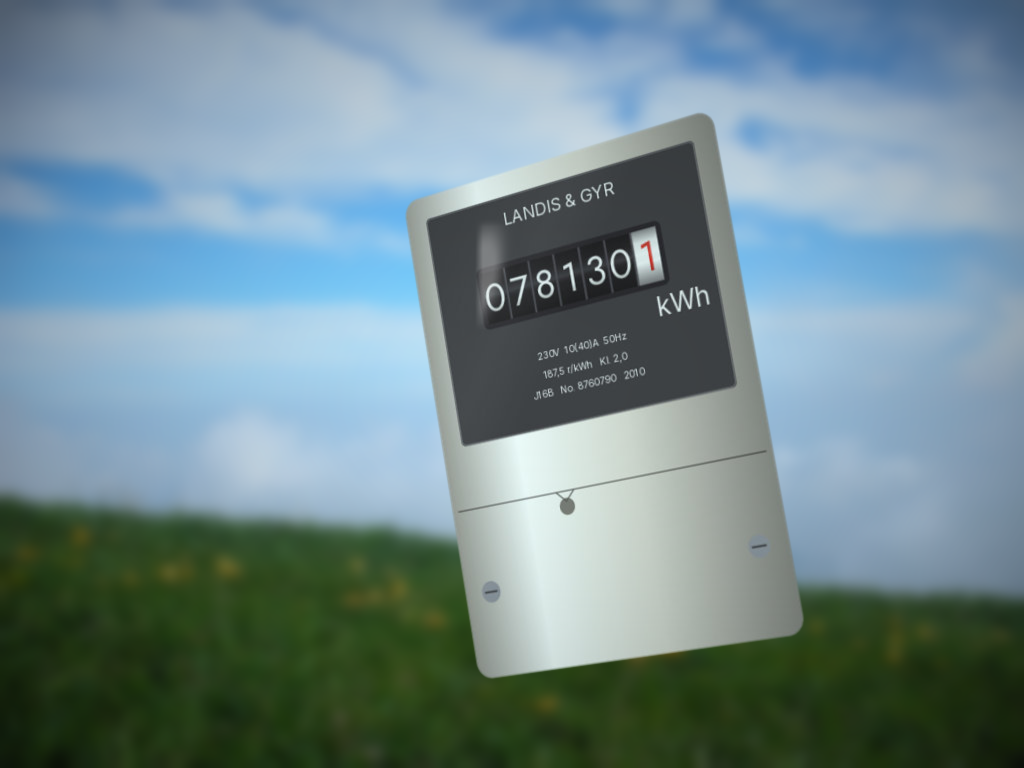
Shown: 78130.1 kWh
